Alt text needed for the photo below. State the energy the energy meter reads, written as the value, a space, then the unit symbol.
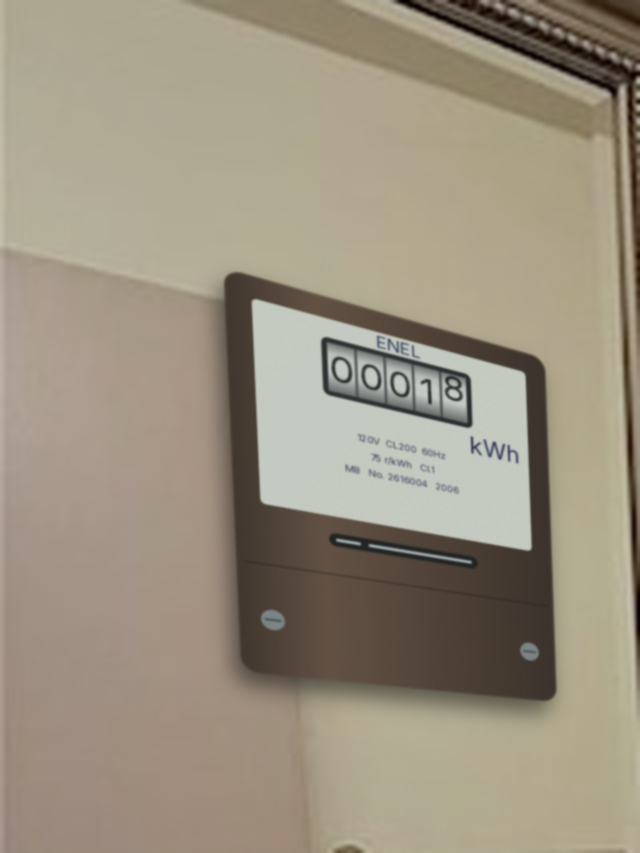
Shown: 18 kWh
